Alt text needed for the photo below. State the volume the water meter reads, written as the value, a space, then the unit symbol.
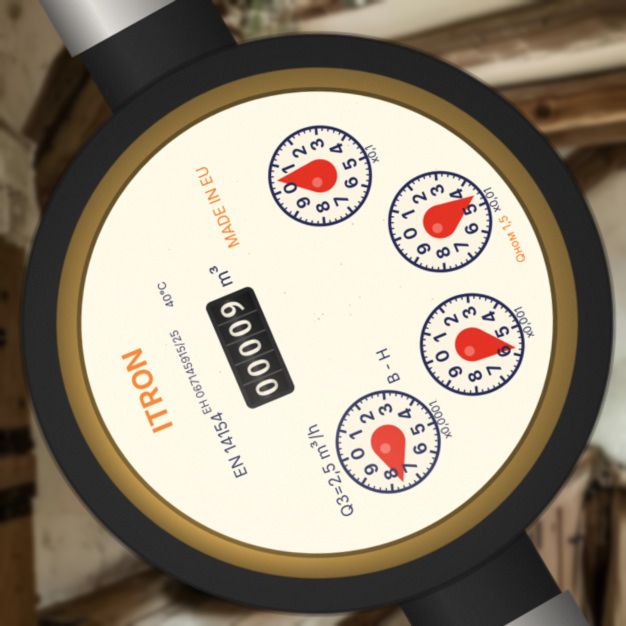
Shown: 9.0457 m³
